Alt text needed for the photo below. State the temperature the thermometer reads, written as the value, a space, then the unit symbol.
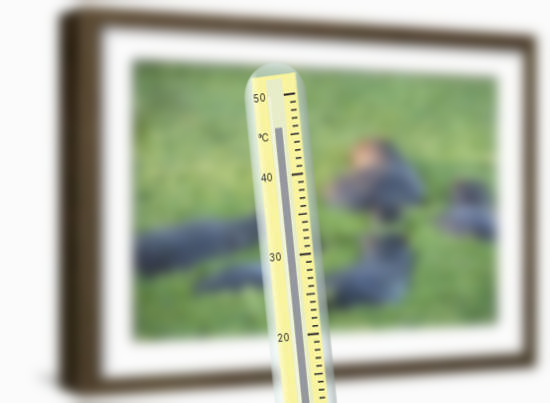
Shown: 46 °C
